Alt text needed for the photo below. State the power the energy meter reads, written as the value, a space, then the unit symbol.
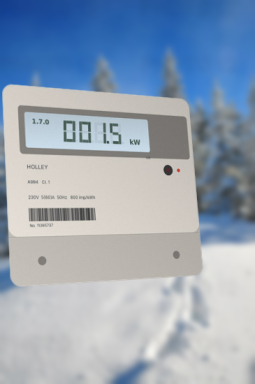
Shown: 1.5 kW
